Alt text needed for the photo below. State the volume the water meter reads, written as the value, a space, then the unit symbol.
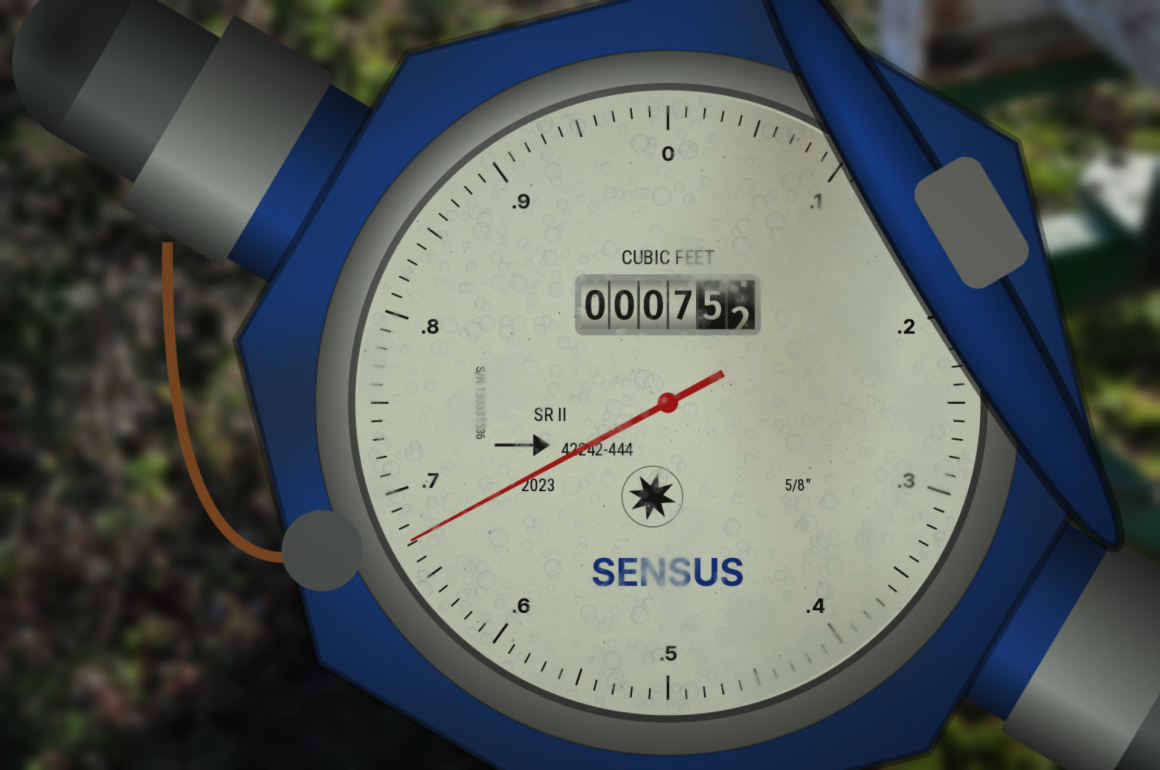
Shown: 751.67 ft³
